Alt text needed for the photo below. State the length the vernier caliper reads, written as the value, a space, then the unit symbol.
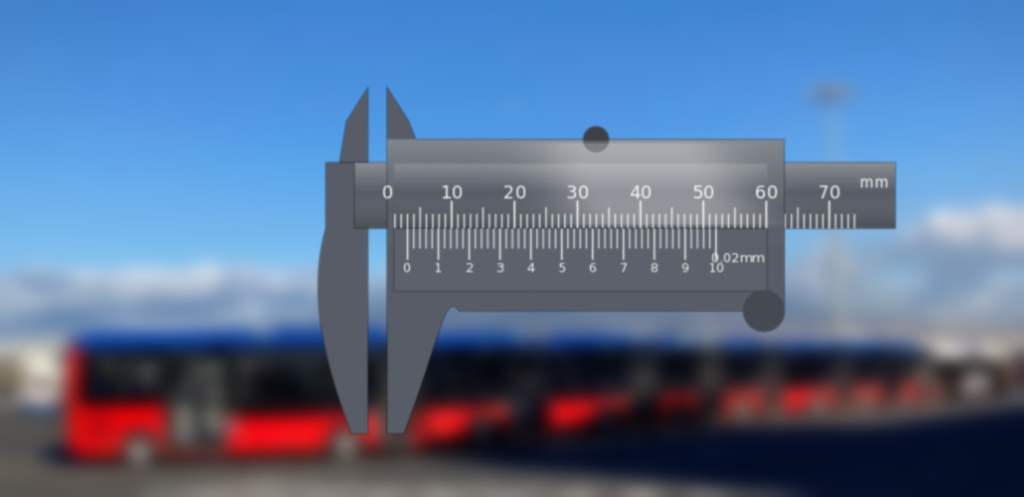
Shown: 3.0 mm
